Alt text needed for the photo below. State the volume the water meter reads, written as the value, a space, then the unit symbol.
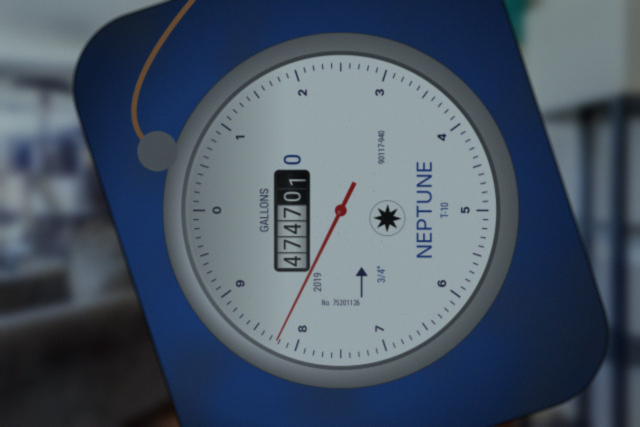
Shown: 4747008.2 gal
